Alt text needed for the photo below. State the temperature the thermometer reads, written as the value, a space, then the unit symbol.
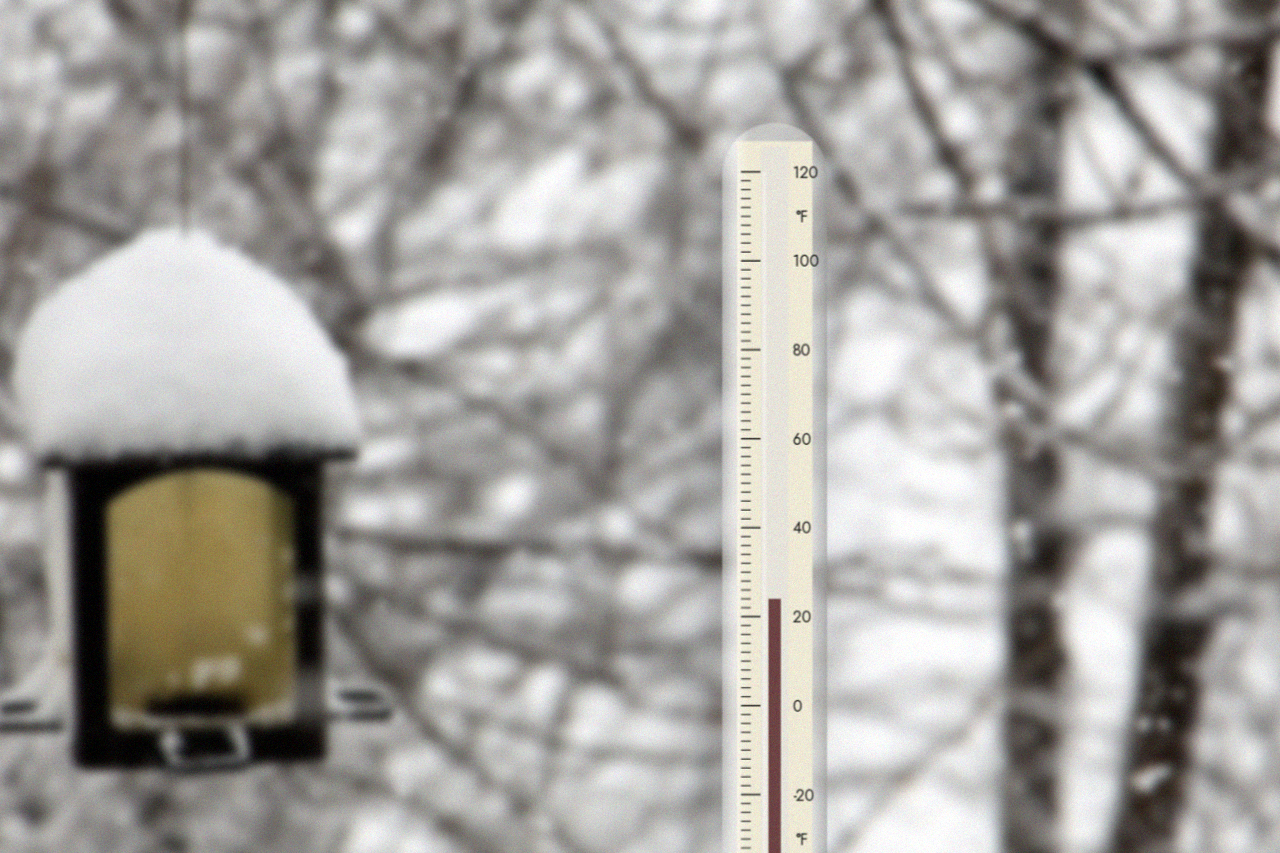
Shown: 24 °F
